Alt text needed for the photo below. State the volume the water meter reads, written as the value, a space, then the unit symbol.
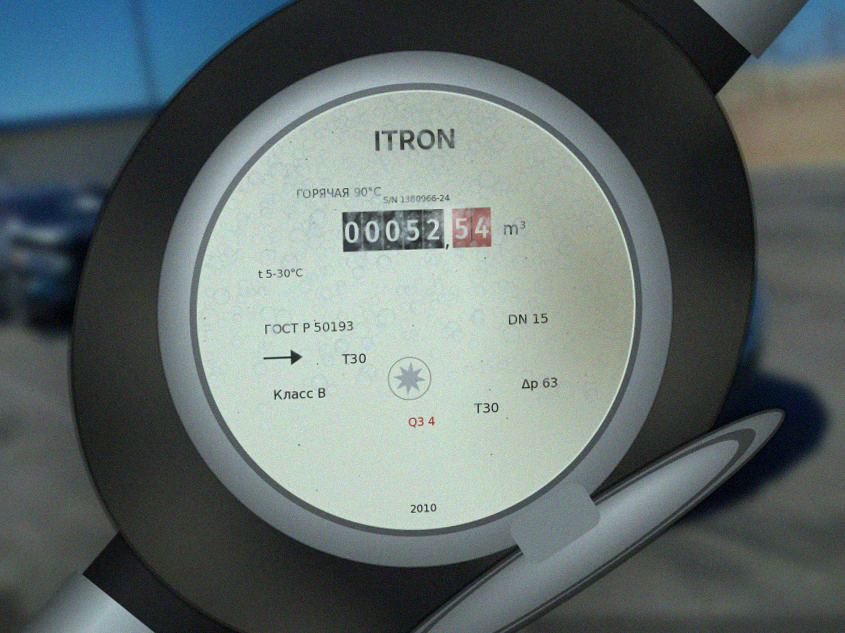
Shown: 52.54 m³
